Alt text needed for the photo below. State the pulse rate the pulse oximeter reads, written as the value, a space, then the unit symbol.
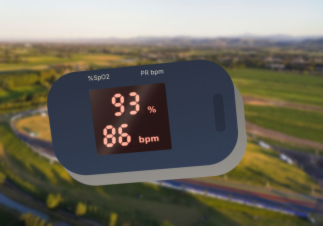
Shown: 86 bpm
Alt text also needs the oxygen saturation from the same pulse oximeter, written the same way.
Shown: 93 %
